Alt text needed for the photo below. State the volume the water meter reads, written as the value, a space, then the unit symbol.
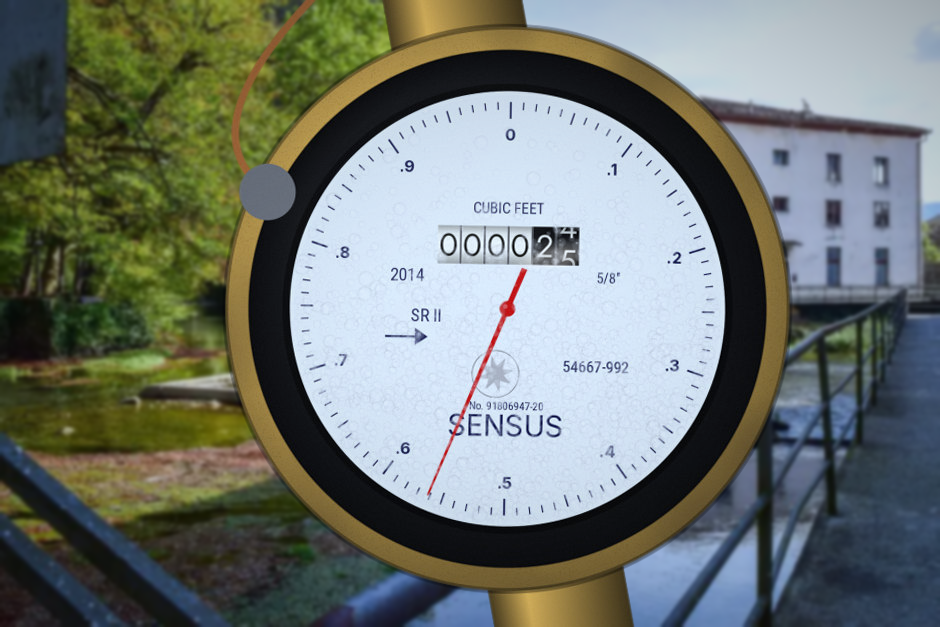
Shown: 24.56 ft³
